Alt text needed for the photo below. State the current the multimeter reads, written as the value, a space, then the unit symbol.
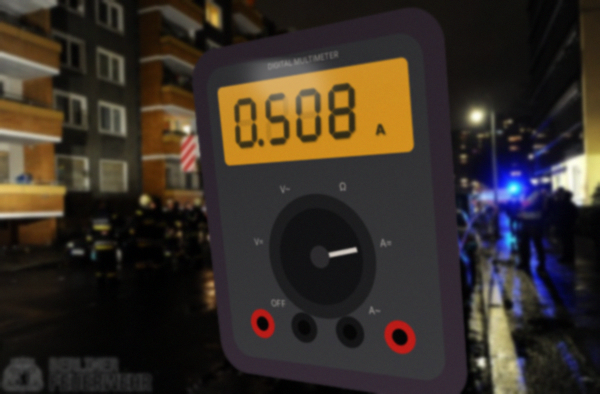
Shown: 0.508 A
